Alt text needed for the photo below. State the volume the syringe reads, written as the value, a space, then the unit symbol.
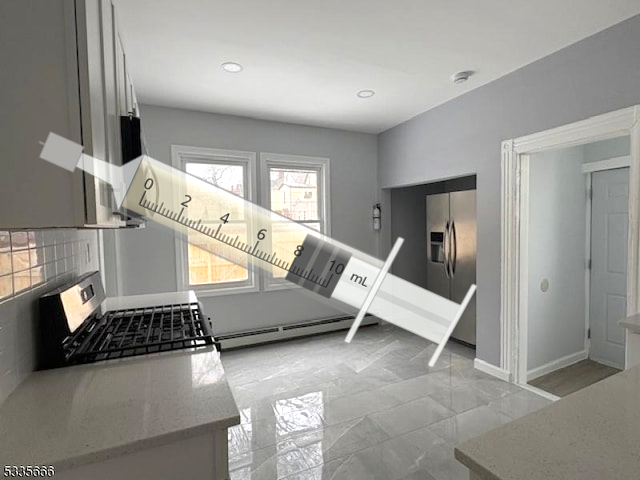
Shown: 8 mL
